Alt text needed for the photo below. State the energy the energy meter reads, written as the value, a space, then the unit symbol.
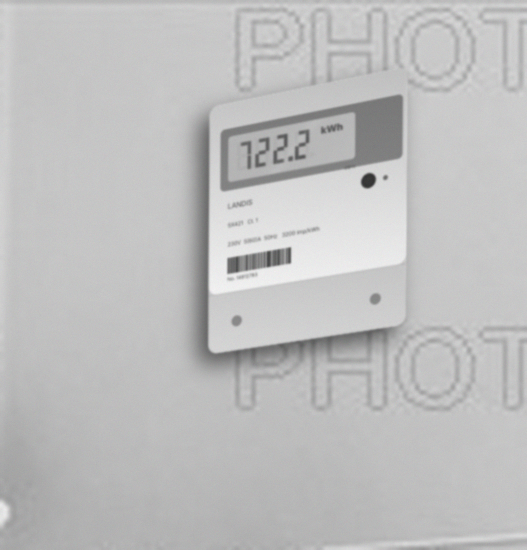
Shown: 722.2 kWh
